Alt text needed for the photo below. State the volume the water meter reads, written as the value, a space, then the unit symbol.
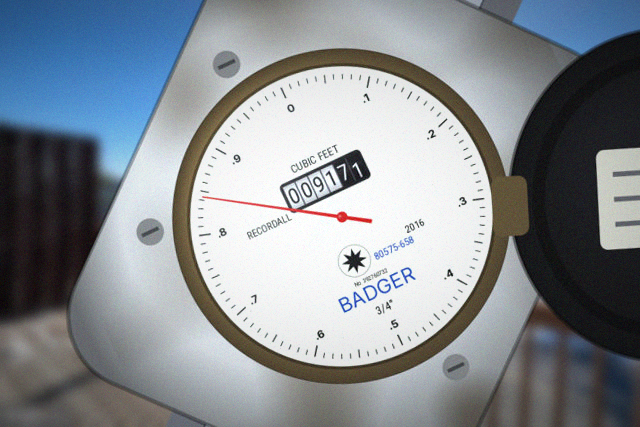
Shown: 9170.84 ft³
